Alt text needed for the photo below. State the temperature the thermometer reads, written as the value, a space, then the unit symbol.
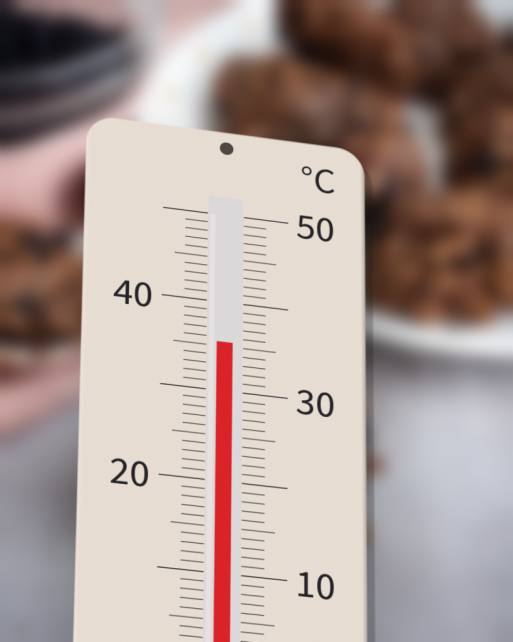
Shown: 35.5 °C
